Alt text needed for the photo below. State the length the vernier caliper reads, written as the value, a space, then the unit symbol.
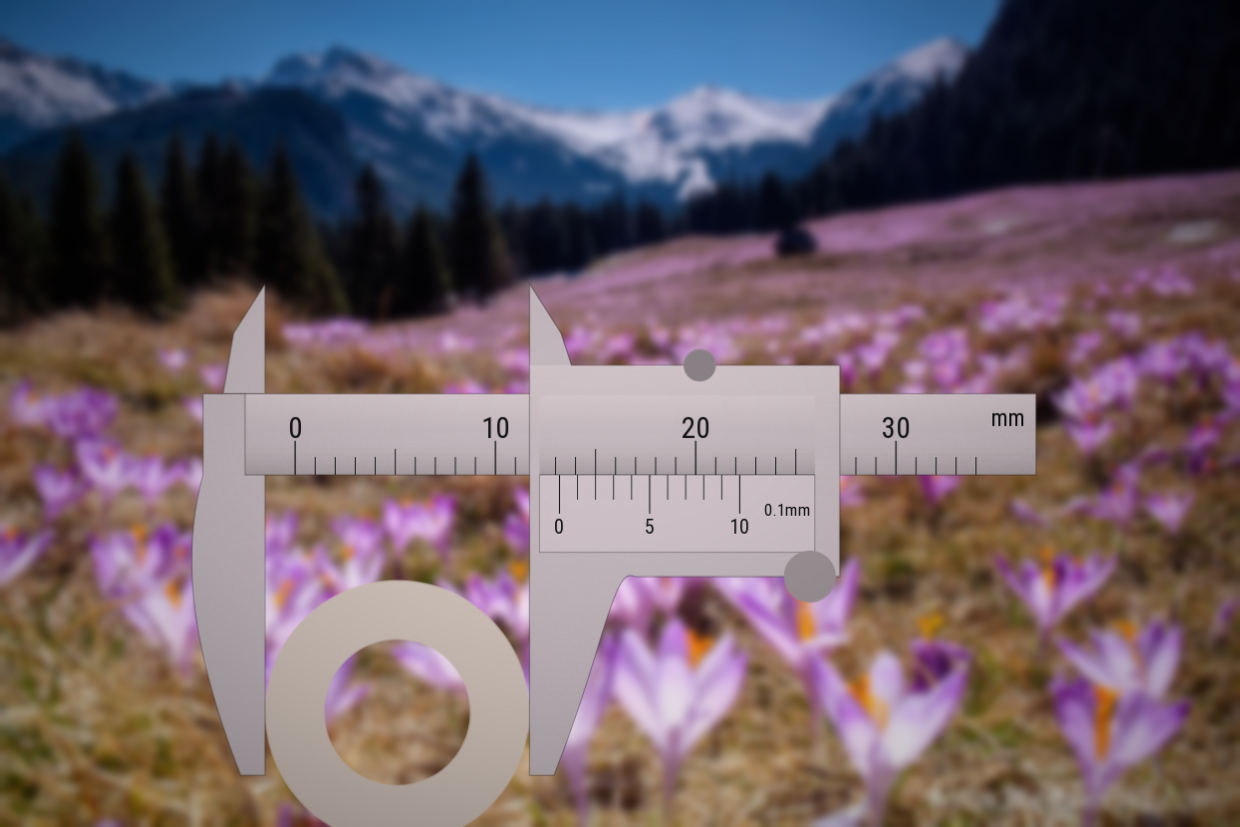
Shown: 13.2 mm
